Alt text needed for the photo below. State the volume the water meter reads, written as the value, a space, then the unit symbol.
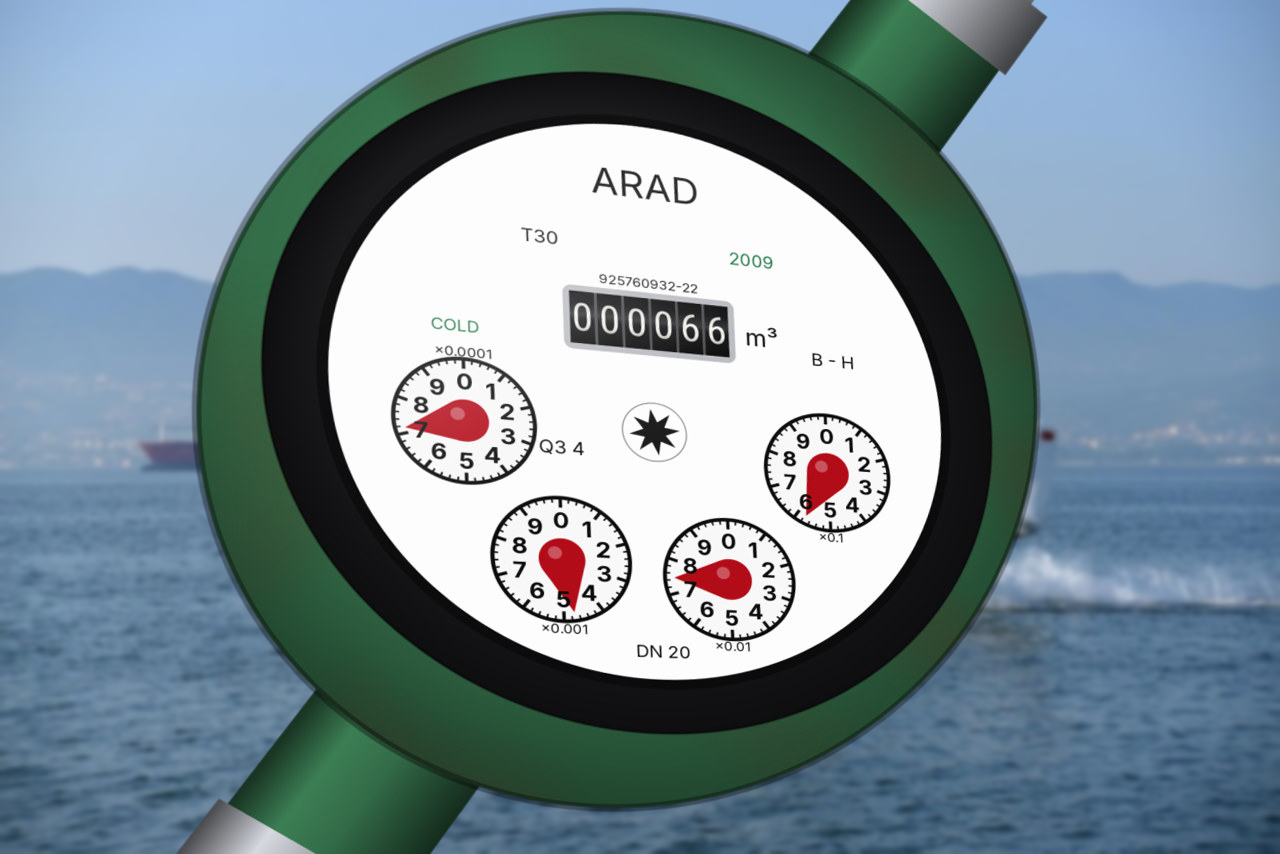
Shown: 66.5747 m³
